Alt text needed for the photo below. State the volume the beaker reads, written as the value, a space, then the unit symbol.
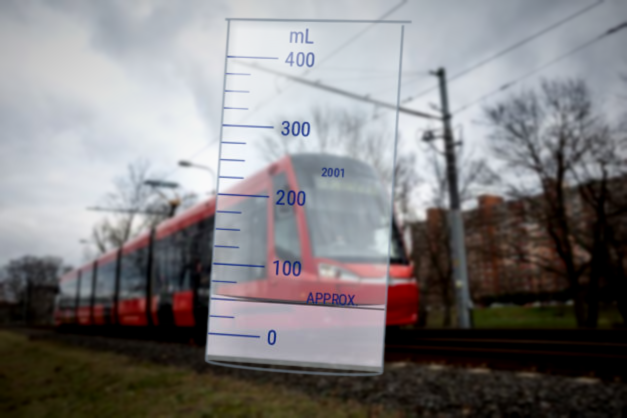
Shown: 50 mL
